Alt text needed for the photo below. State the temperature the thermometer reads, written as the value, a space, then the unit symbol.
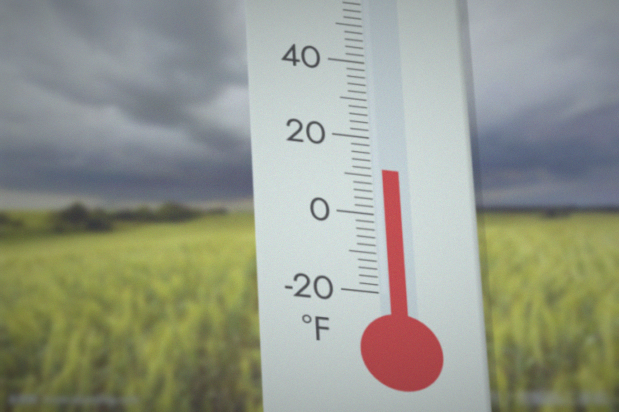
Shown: 12 °F
